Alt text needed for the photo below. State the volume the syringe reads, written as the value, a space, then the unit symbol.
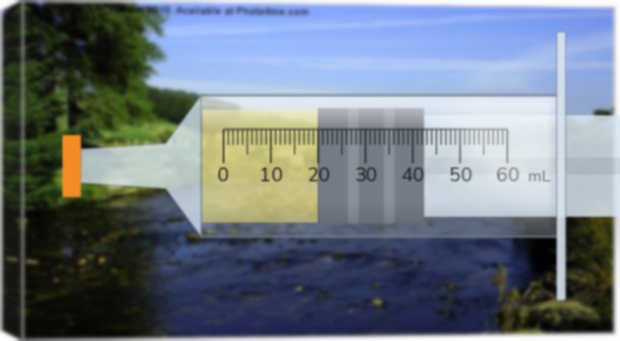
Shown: 20 mL
